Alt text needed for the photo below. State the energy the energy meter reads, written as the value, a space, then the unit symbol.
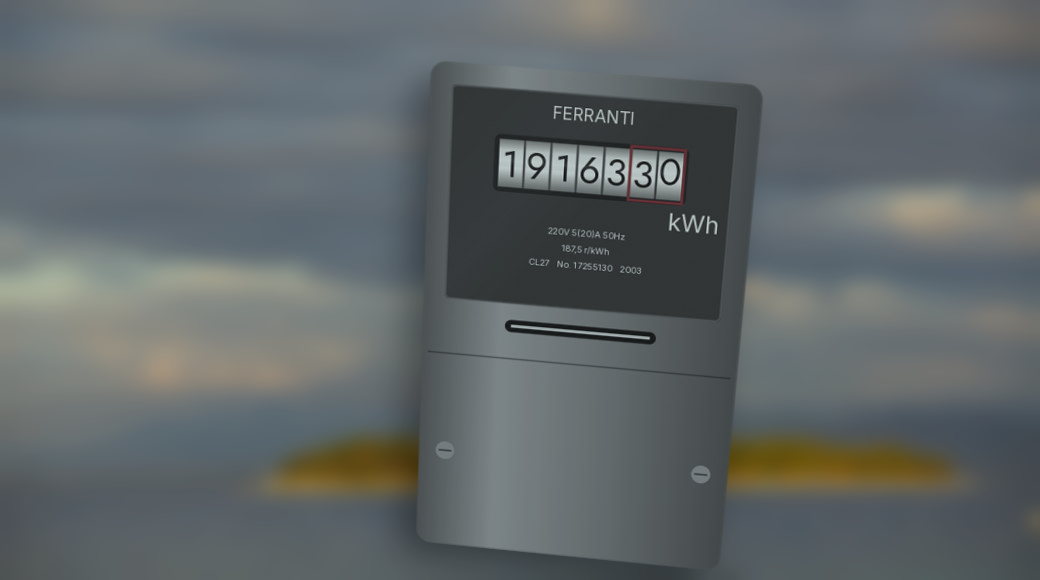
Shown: 19163.30 kWh
